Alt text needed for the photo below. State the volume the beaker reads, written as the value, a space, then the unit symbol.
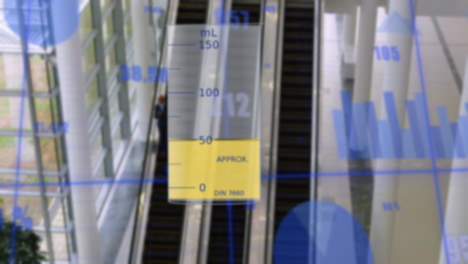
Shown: 50 mL
